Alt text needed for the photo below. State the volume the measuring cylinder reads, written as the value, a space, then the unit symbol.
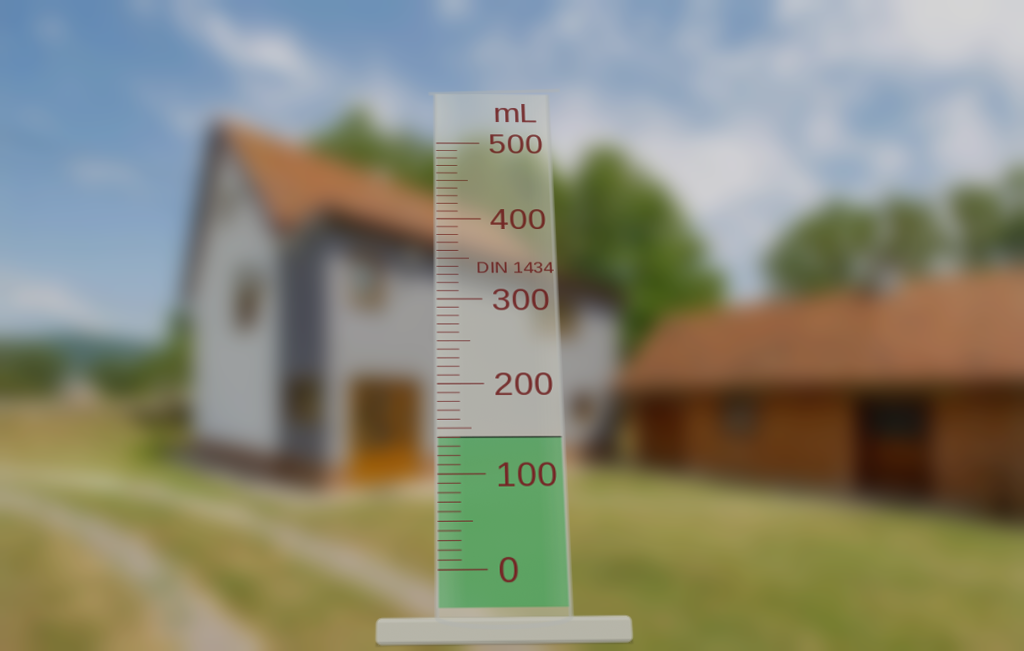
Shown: 140 mL
